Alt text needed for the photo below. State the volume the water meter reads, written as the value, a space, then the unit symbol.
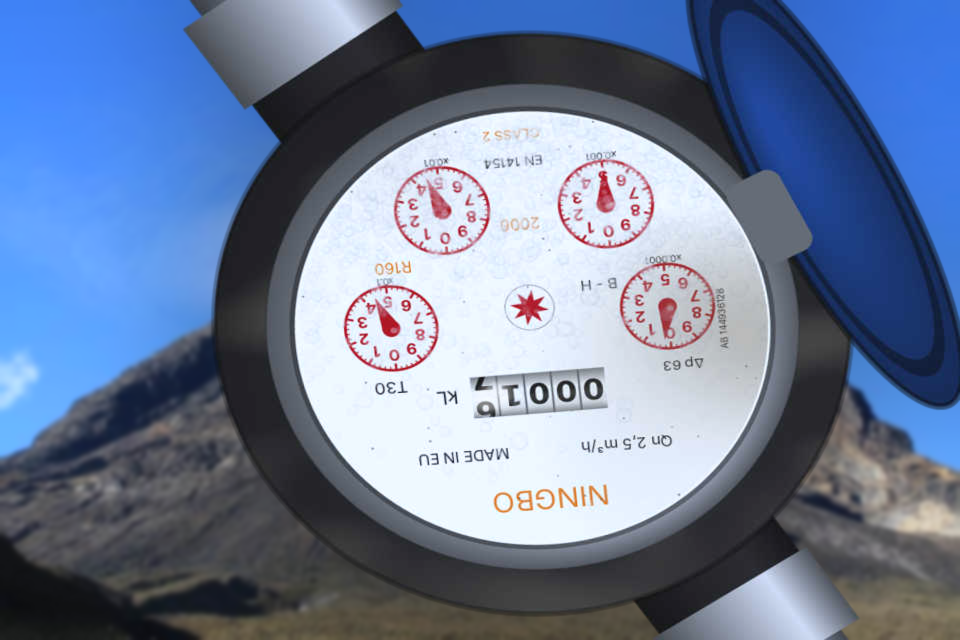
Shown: 16.4450 kL
